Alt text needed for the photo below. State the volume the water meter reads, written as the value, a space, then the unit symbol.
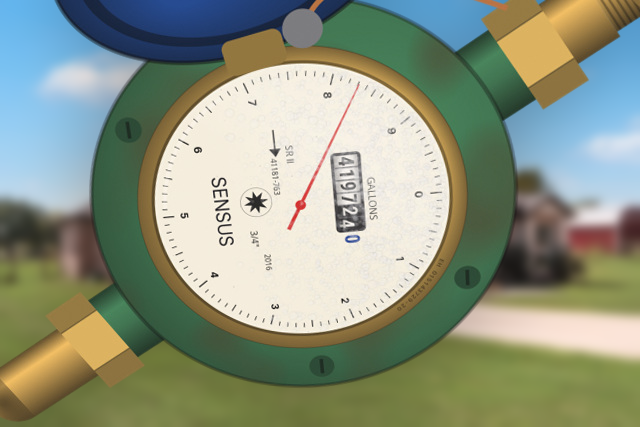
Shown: 4197238.3 gal
